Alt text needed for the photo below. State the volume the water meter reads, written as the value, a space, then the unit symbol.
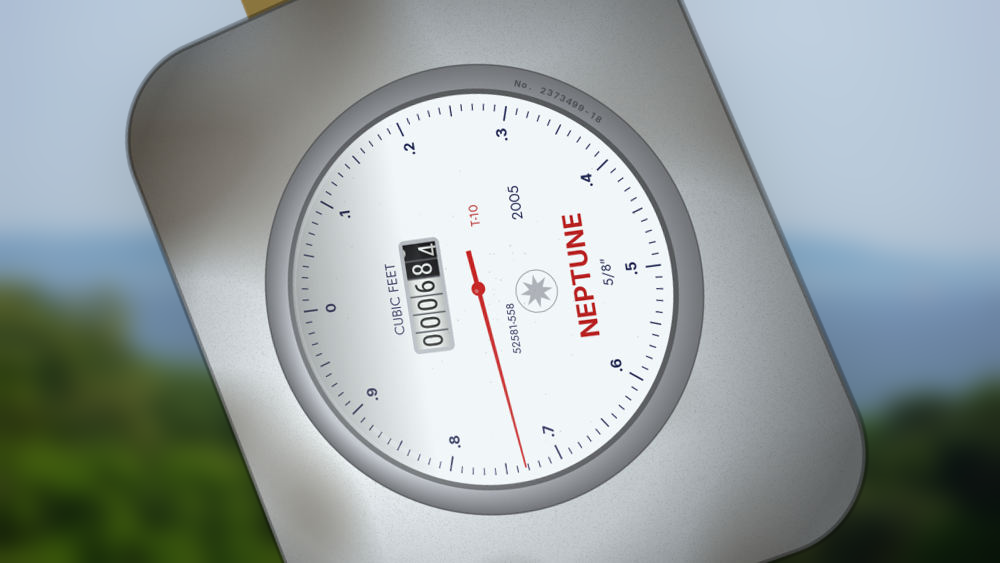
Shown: 683.73 ft³
